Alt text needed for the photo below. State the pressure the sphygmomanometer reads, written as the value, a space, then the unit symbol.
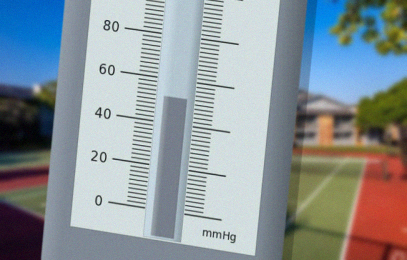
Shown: 52 mmHg
